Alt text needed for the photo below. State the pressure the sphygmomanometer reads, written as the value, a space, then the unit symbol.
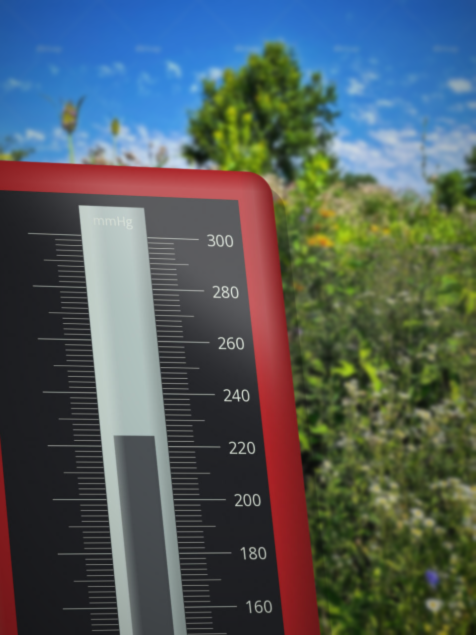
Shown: 224 mmHg
